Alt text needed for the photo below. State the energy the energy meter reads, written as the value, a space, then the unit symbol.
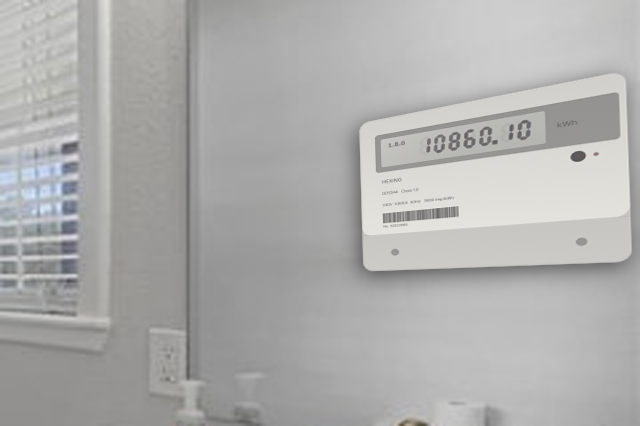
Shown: 10860.10 kWh
